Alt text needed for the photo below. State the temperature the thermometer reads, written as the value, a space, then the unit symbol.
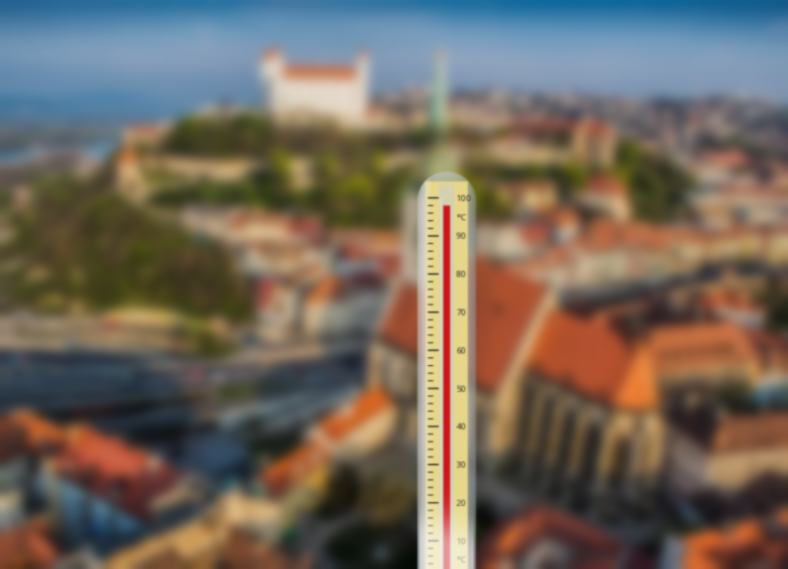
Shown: 98 °C
